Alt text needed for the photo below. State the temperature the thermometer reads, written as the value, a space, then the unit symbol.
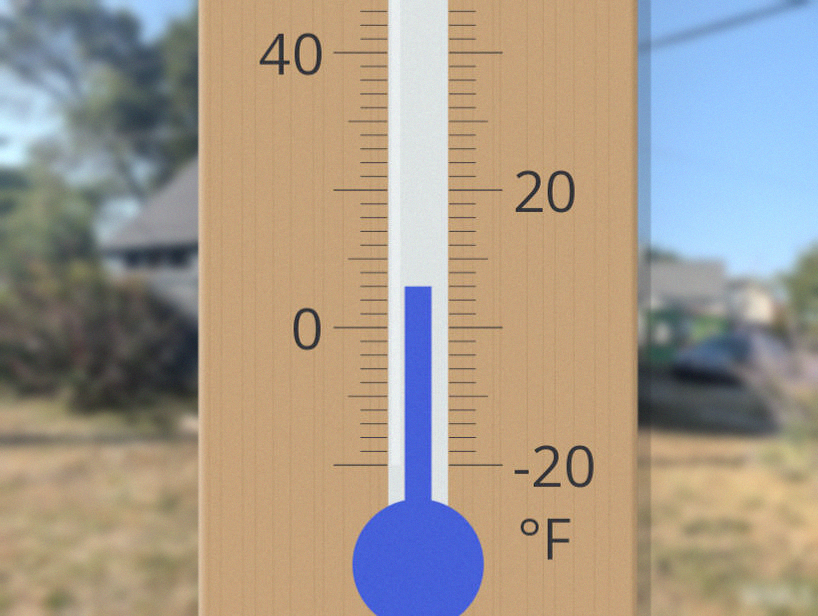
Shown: 6 °F
